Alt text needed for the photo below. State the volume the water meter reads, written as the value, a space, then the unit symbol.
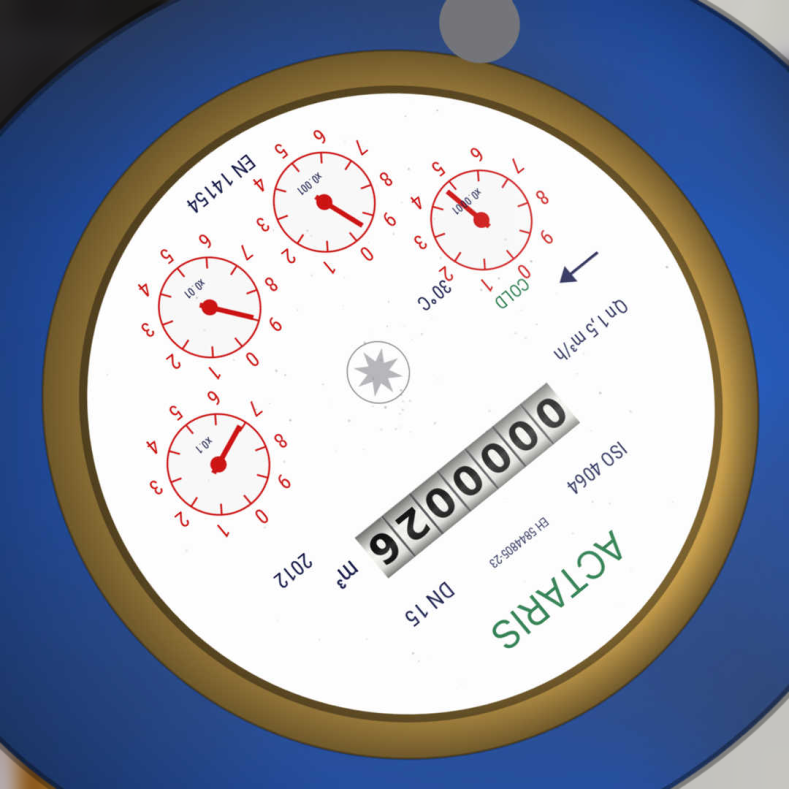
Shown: 26.6894 m³
